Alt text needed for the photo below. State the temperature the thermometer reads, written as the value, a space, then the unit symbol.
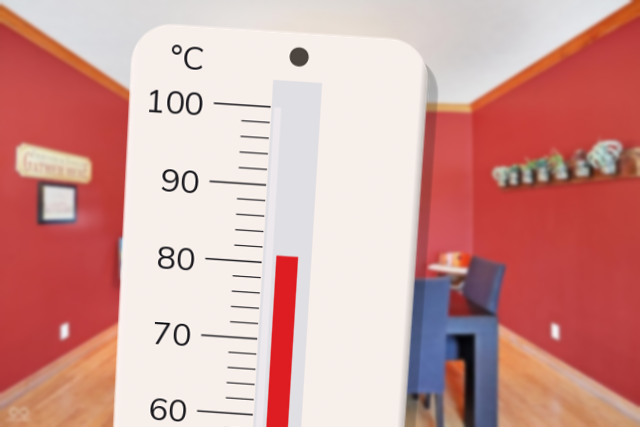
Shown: 81 °C
